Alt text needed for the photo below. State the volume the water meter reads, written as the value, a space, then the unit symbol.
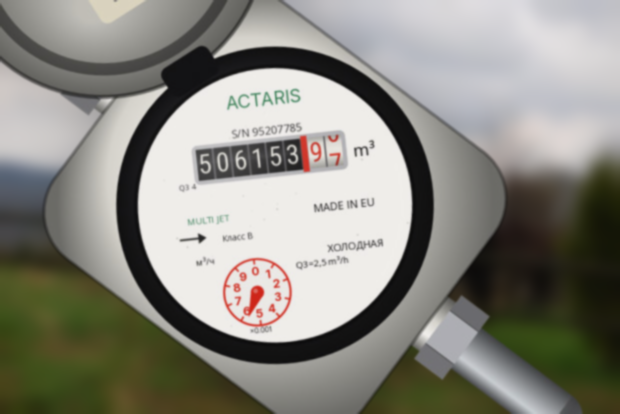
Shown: 506153.965 m³
